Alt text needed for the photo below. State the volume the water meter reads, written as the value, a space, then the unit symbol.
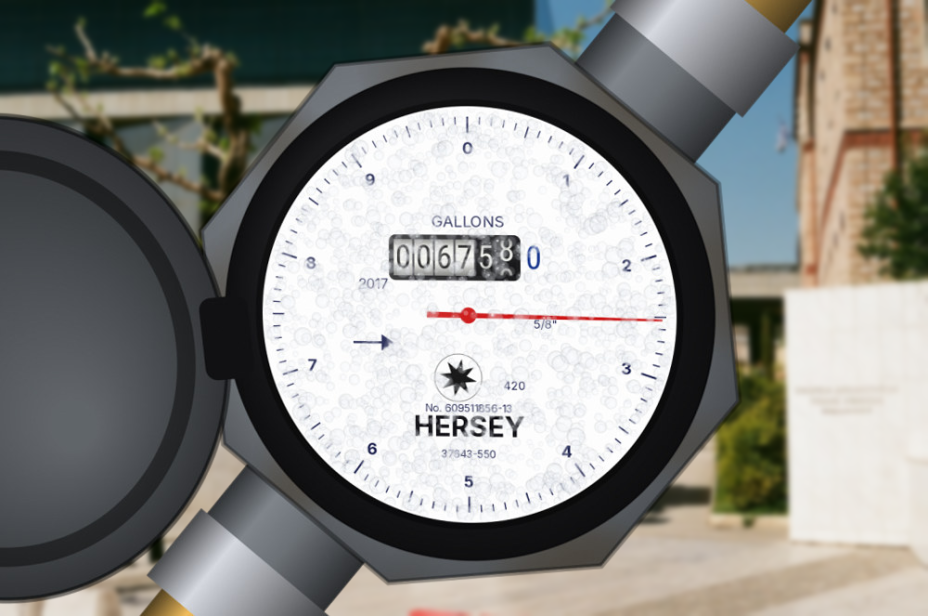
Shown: 67582.5 gal
